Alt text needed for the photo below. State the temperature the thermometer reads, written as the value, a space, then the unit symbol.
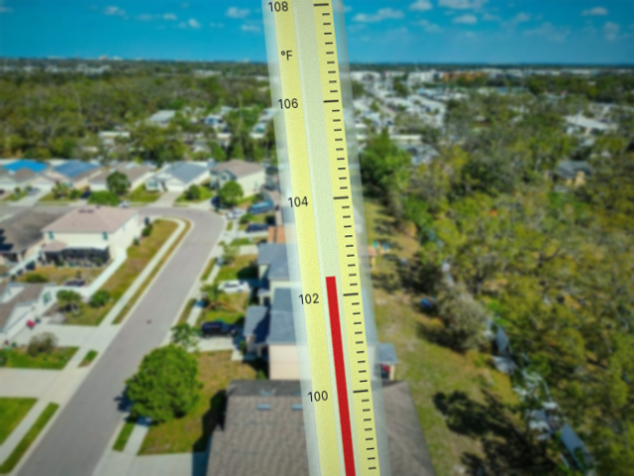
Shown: 102.4 °F
